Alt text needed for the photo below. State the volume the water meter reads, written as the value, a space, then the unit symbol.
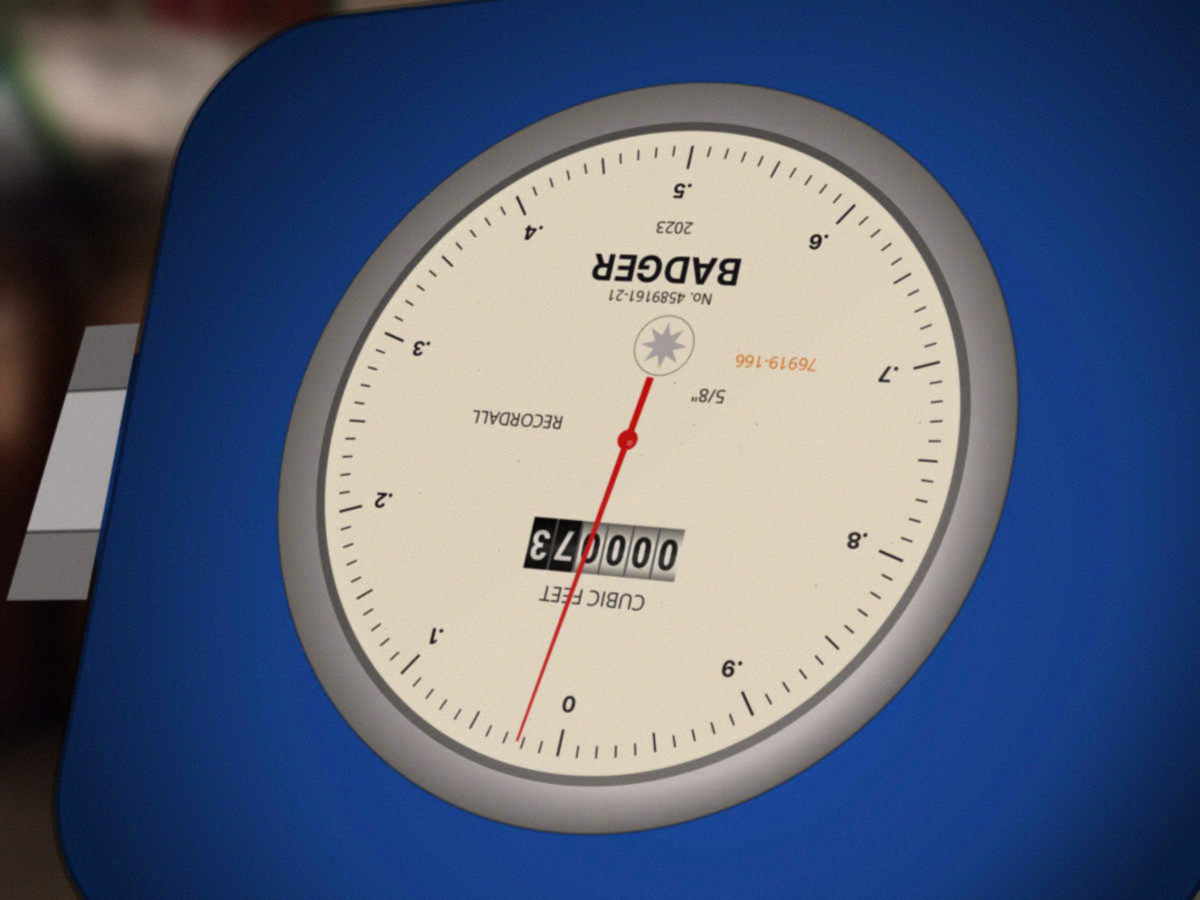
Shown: 73.02 ft³
